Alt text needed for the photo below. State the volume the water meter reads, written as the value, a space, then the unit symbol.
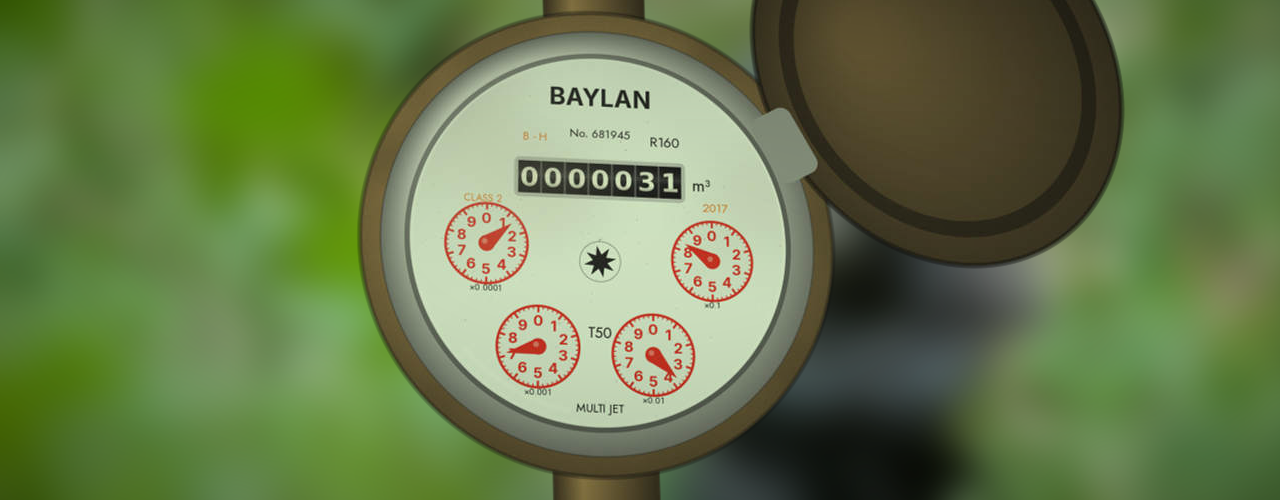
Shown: 31.8371 m³
